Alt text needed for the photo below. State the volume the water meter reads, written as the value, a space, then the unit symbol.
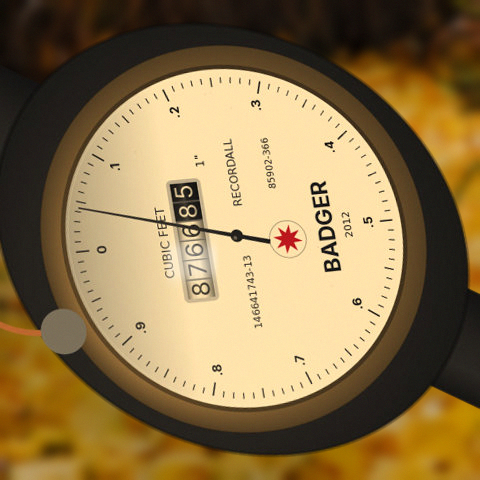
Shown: 876685.04 ft³
